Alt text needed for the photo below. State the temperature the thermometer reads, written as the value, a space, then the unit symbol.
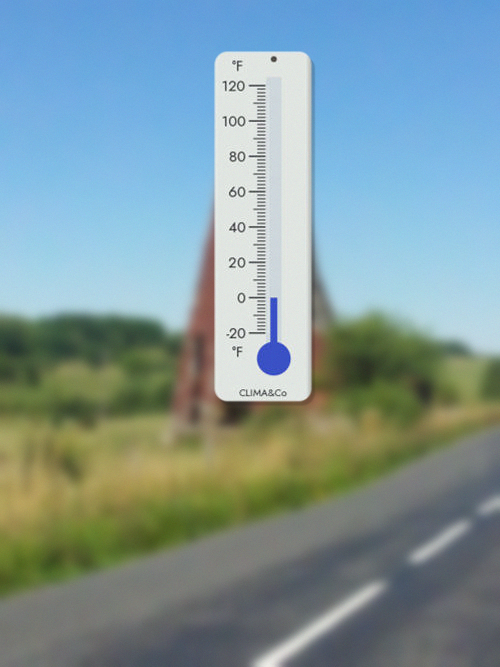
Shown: 0 °F
